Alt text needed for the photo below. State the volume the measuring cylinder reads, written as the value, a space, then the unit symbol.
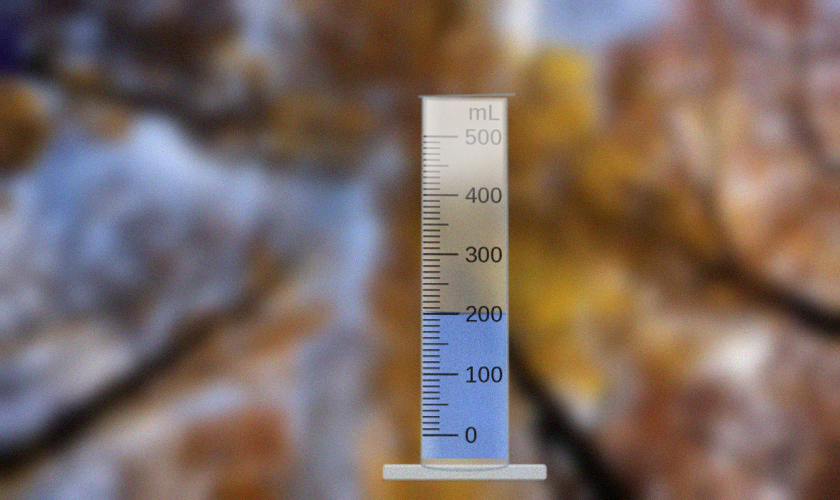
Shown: 200 mL
